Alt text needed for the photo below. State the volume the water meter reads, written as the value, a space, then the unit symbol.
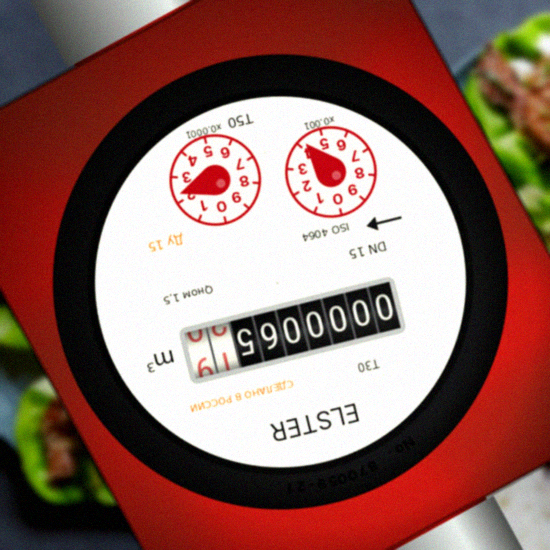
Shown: 65.1942 m³
